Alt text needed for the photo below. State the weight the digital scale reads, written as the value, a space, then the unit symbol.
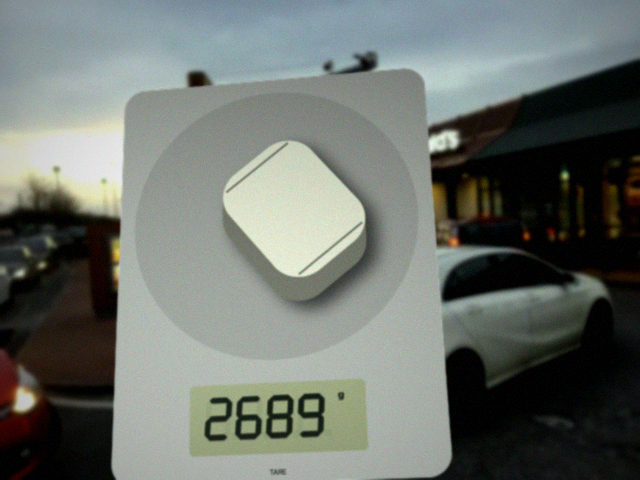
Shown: 2689 g
